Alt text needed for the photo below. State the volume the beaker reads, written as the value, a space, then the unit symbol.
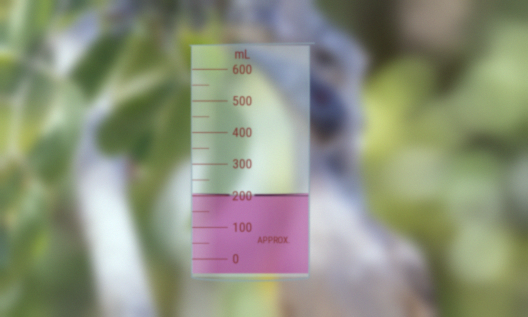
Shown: 200 mL
